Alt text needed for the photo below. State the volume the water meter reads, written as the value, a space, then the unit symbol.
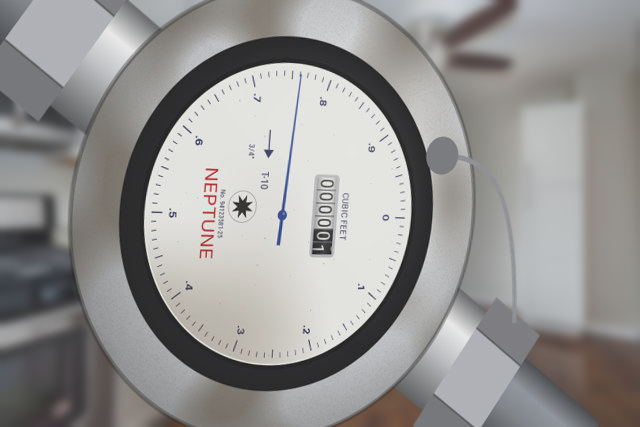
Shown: 0.76 ft³
